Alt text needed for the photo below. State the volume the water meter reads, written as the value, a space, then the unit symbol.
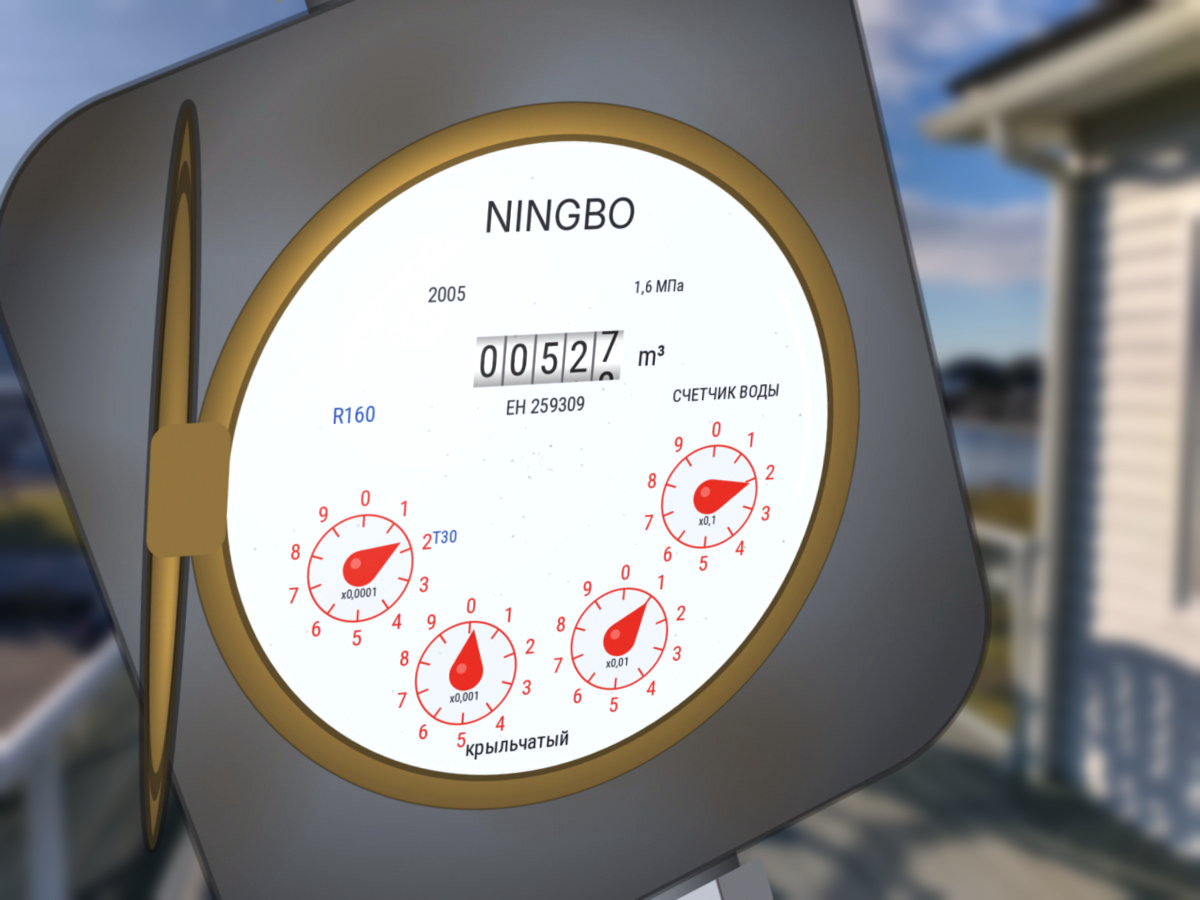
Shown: 527.2101 m³
